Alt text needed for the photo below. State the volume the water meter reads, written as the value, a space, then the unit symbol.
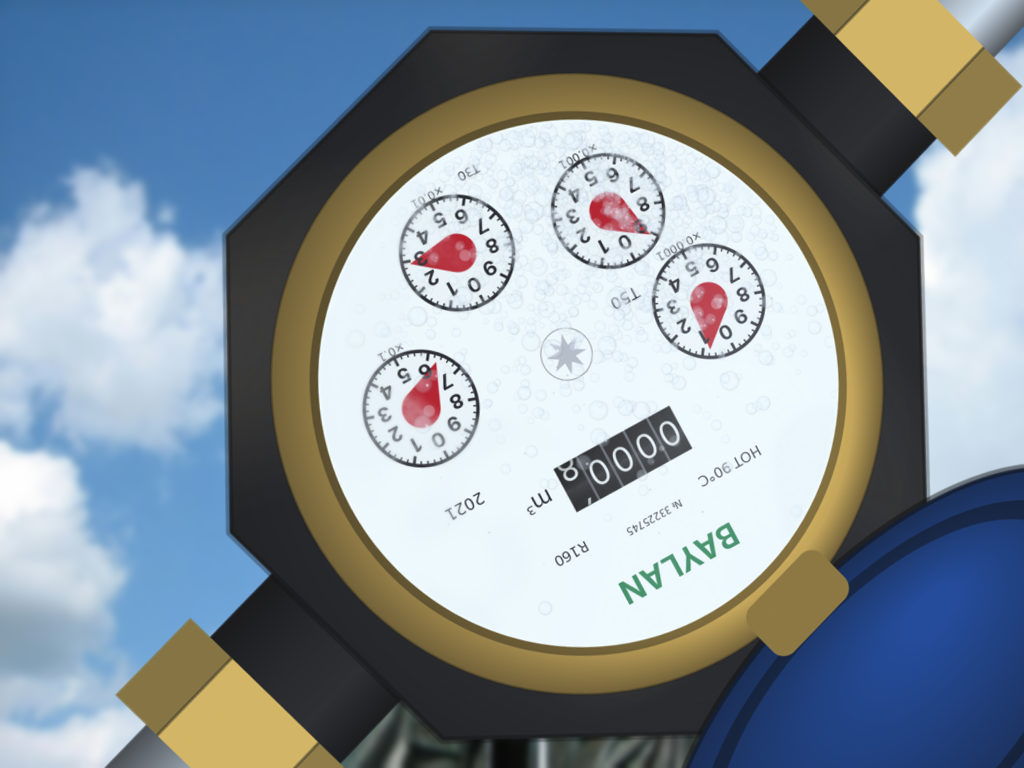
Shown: 7.6290 m³
